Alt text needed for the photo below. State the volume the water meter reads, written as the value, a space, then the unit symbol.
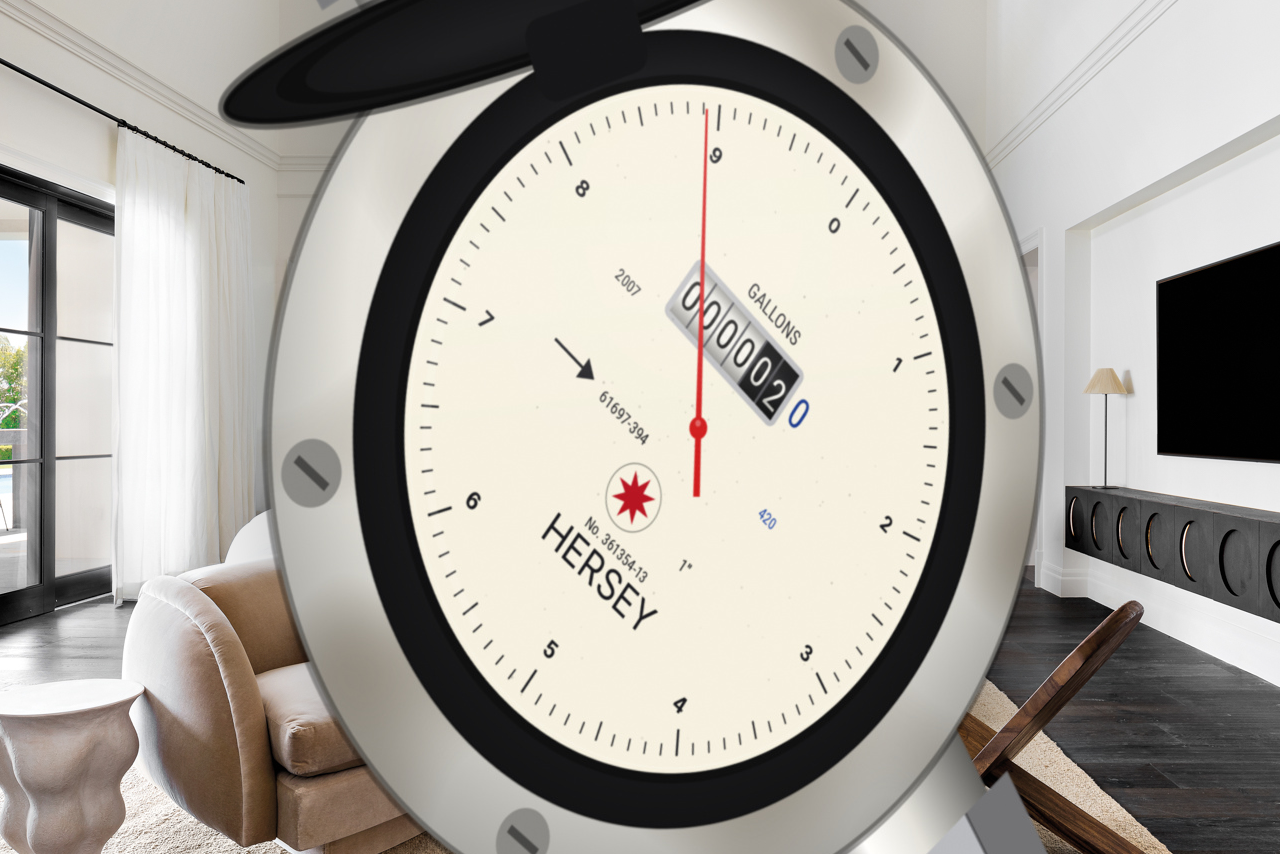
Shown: 18.9 gal
